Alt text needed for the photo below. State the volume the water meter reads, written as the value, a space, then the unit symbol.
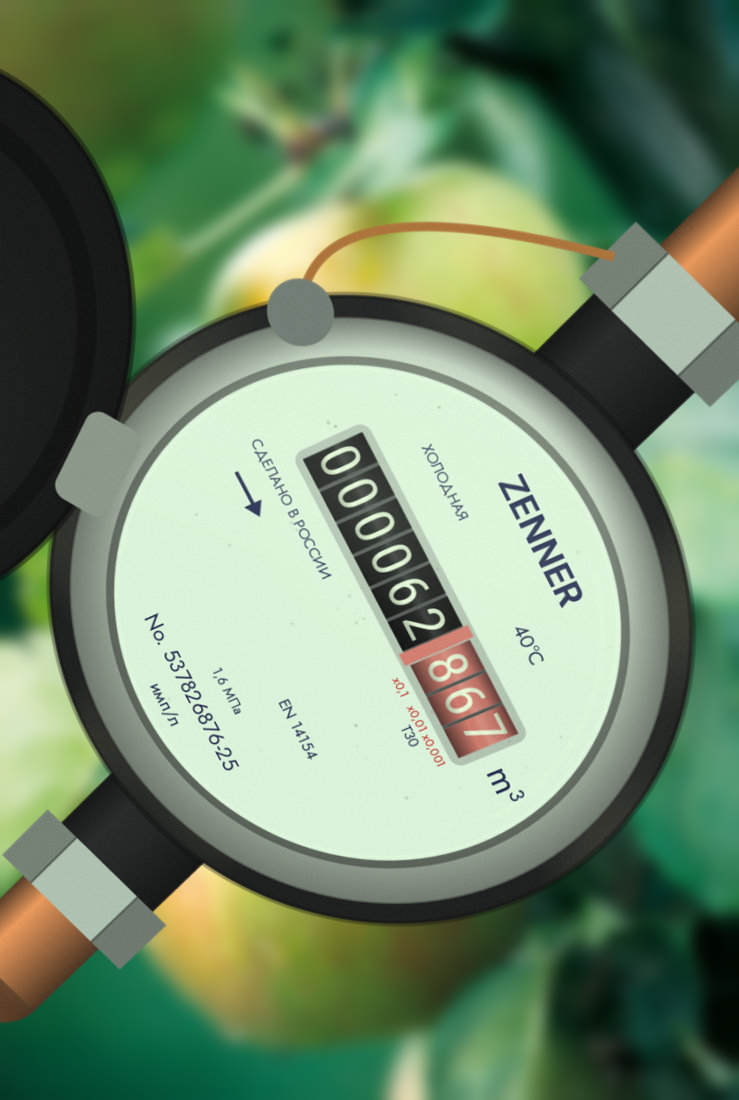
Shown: 62.867 m³
